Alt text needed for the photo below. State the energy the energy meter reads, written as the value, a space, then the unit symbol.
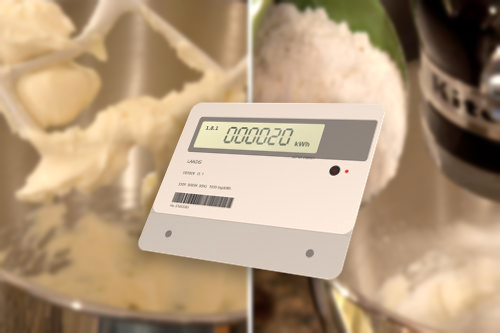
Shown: 20 kWh
